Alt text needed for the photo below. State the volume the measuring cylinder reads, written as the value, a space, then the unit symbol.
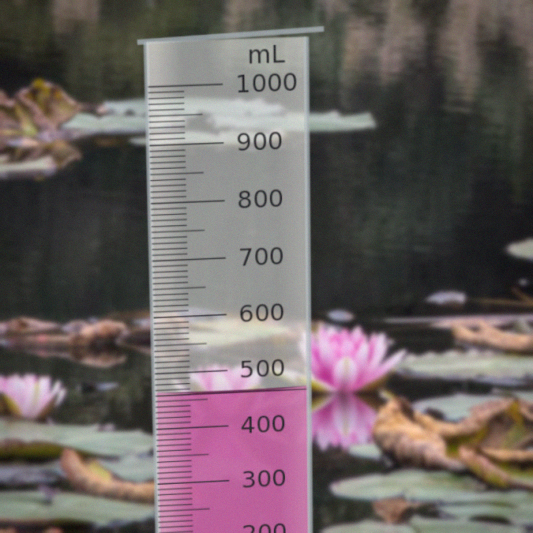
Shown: 460 mL
